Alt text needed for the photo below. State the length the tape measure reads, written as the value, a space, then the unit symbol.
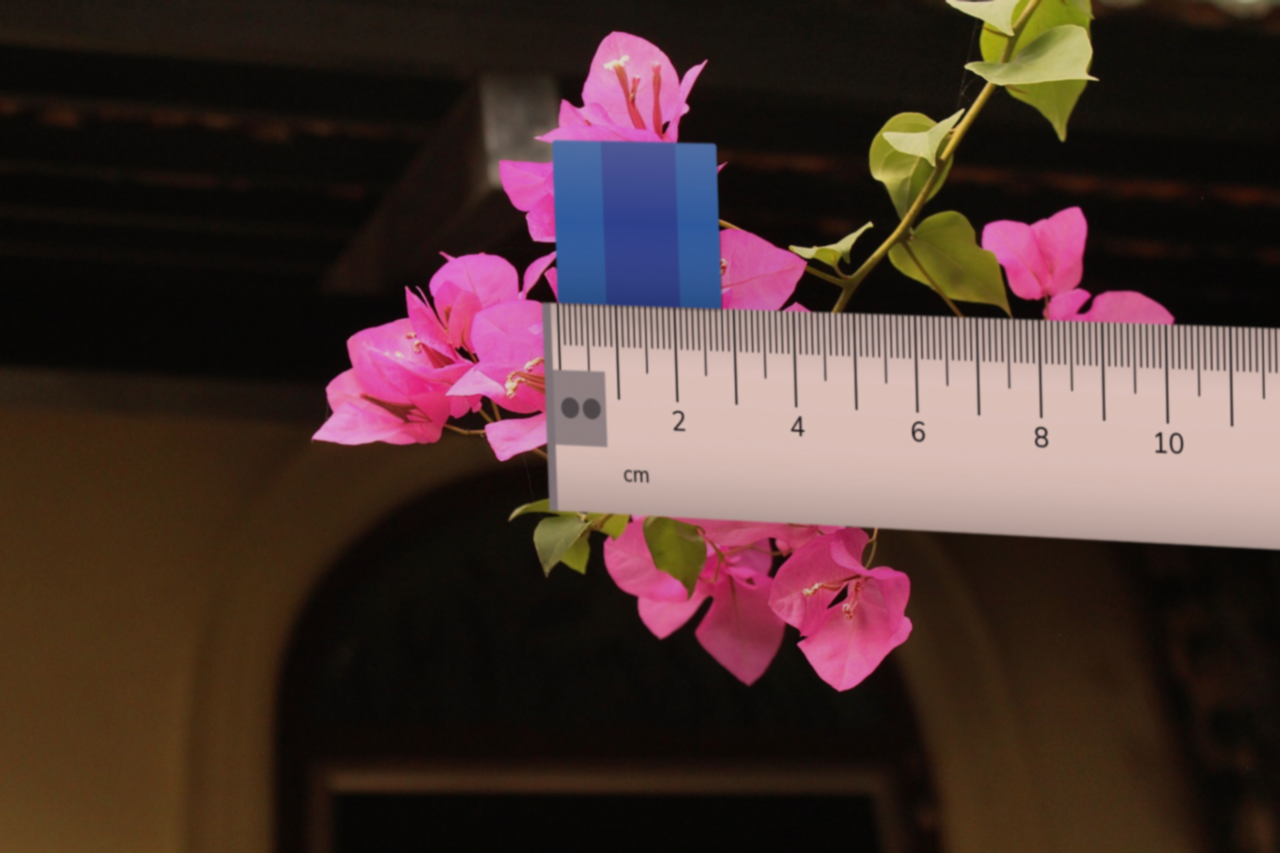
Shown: 2.8 cm
